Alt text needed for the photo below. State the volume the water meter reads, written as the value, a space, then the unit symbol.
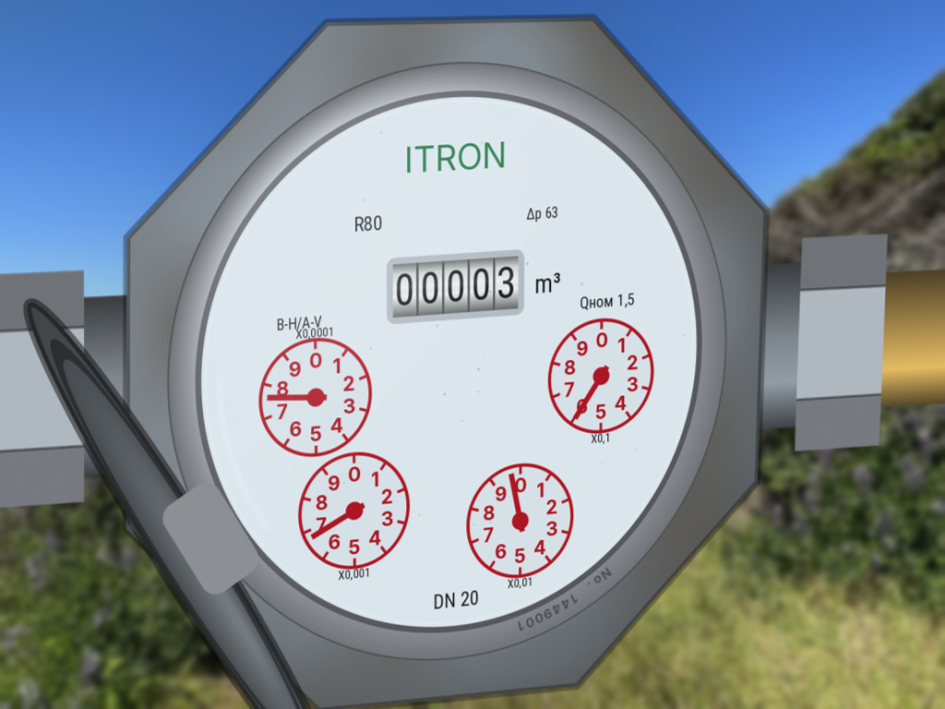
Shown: 3.5967 m³
